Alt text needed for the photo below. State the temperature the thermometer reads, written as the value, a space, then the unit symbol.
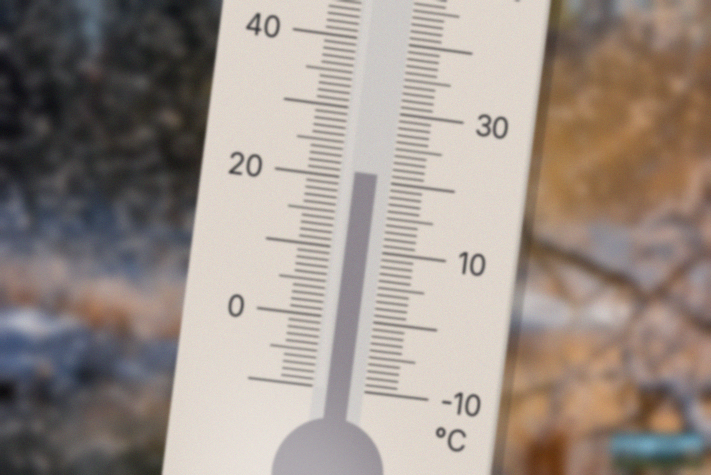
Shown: 21 °C
